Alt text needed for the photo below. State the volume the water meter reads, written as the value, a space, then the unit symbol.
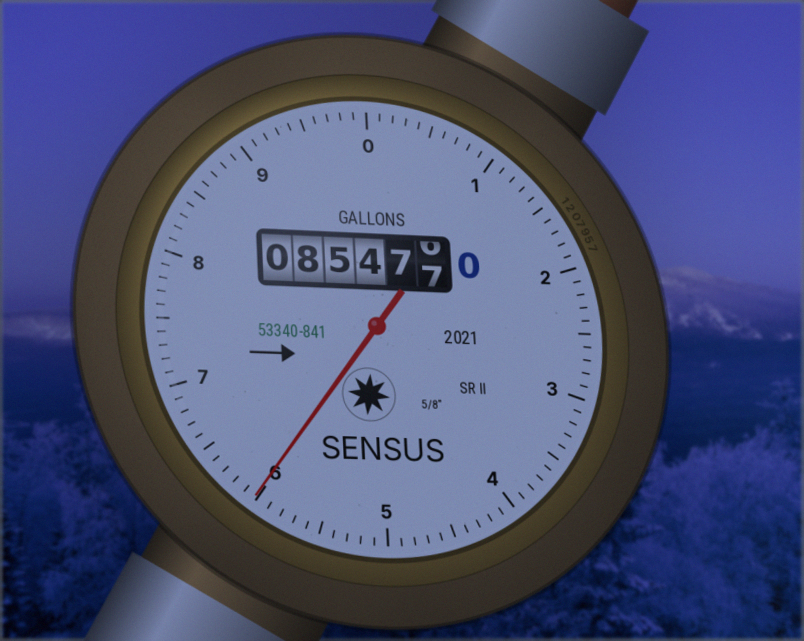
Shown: 854766.0 gal
